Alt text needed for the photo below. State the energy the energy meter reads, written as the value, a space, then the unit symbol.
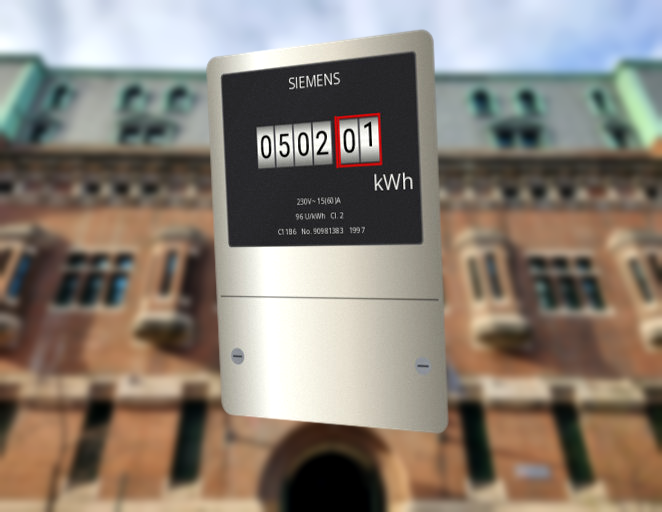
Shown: 502.01 kWh
